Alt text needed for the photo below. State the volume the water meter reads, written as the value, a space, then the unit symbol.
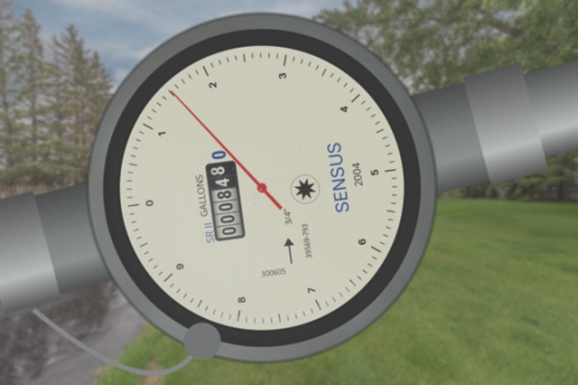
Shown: 8481.5 gal
